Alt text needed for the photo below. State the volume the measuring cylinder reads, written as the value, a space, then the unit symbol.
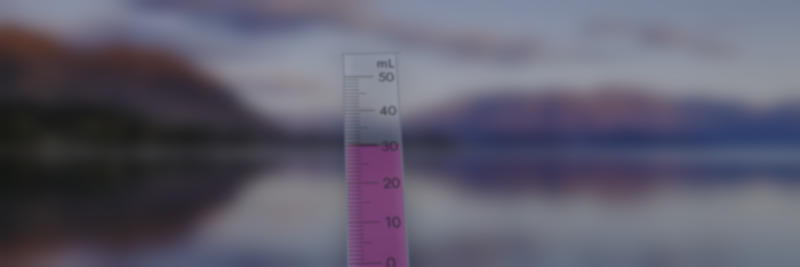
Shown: 30 mL
